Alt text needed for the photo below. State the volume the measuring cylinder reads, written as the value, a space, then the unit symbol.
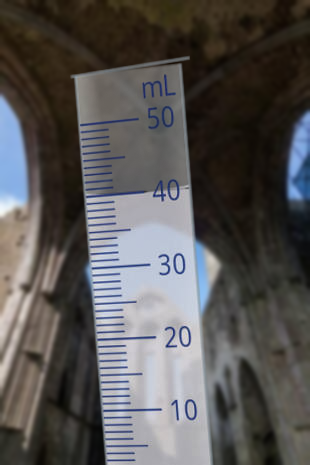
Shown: 40 mL
